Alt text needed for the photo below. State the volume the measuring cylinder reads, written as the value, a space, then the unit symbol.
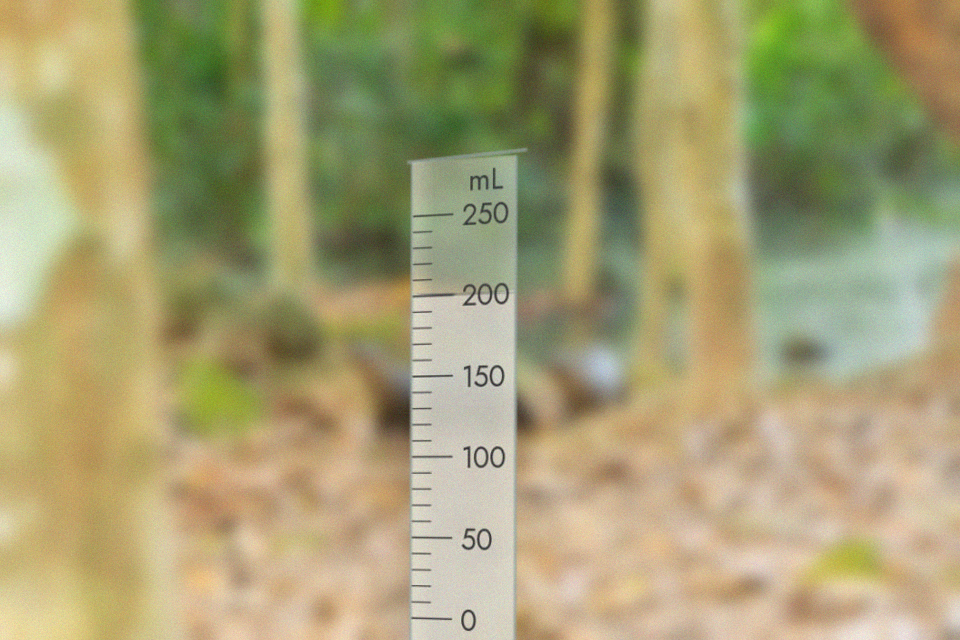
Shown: 200 mL
